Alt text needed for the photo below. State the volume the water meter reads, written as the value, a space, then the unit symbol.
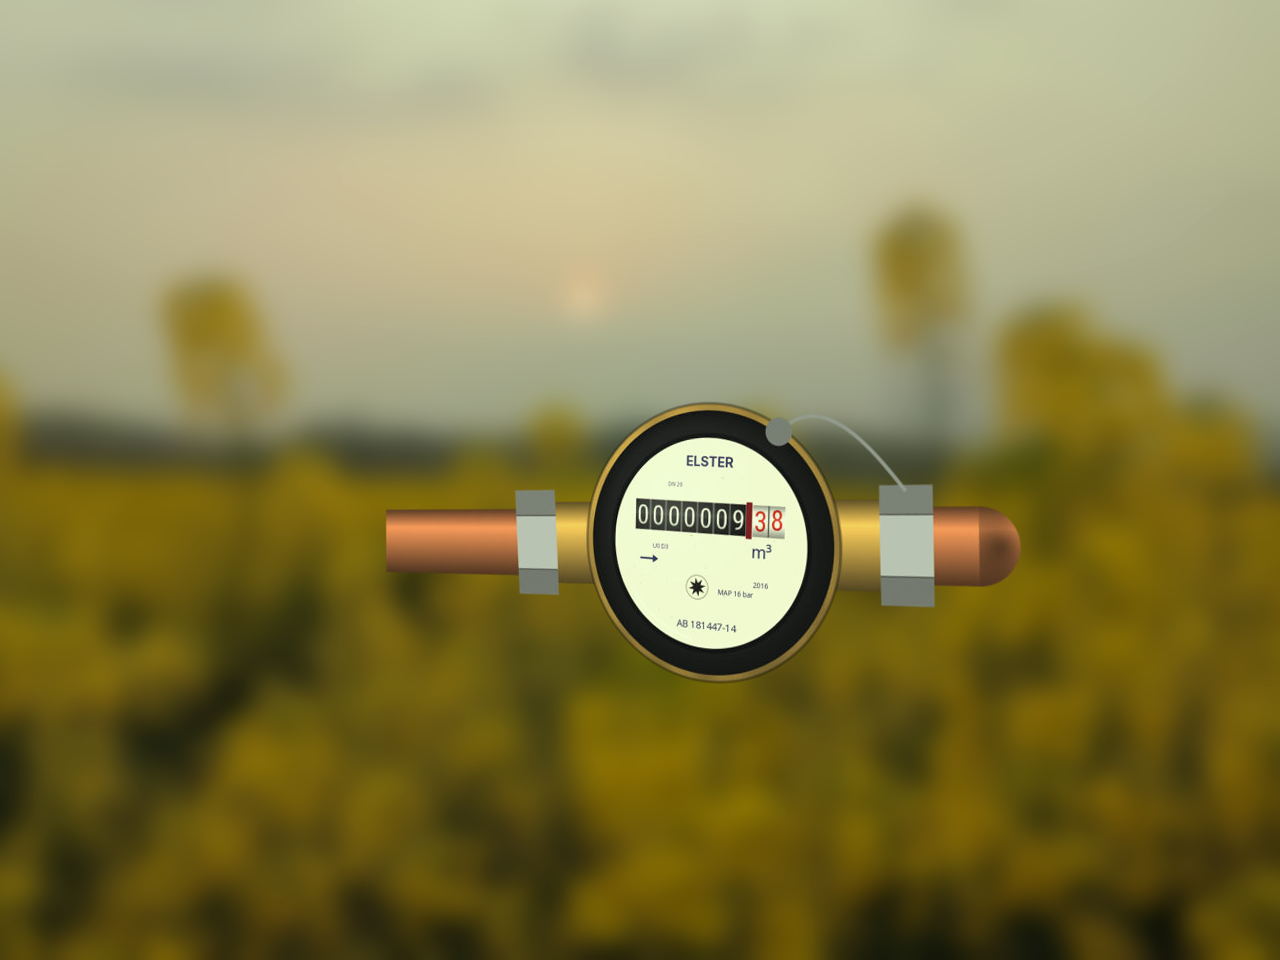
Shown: 9.38 m³
